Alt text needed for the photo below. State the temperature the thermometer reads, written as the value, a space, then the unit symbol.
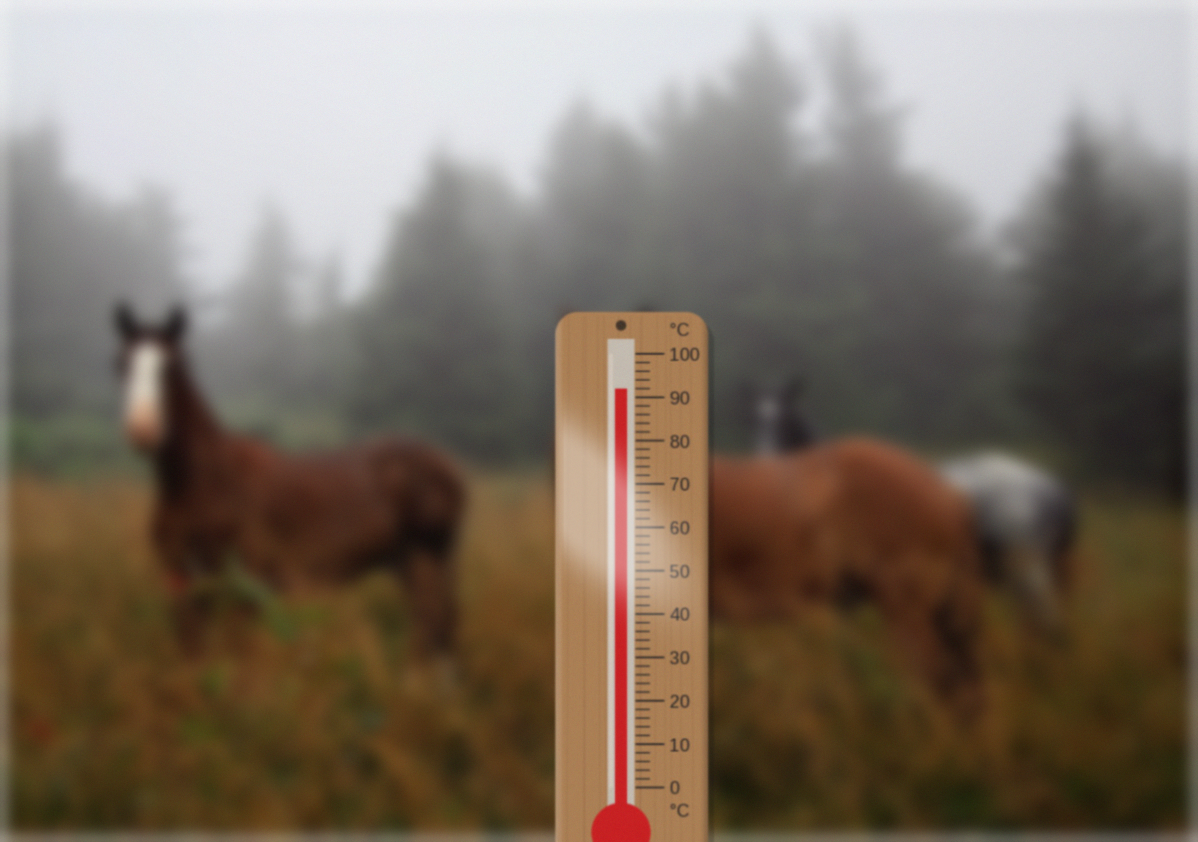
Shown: 92 °C
